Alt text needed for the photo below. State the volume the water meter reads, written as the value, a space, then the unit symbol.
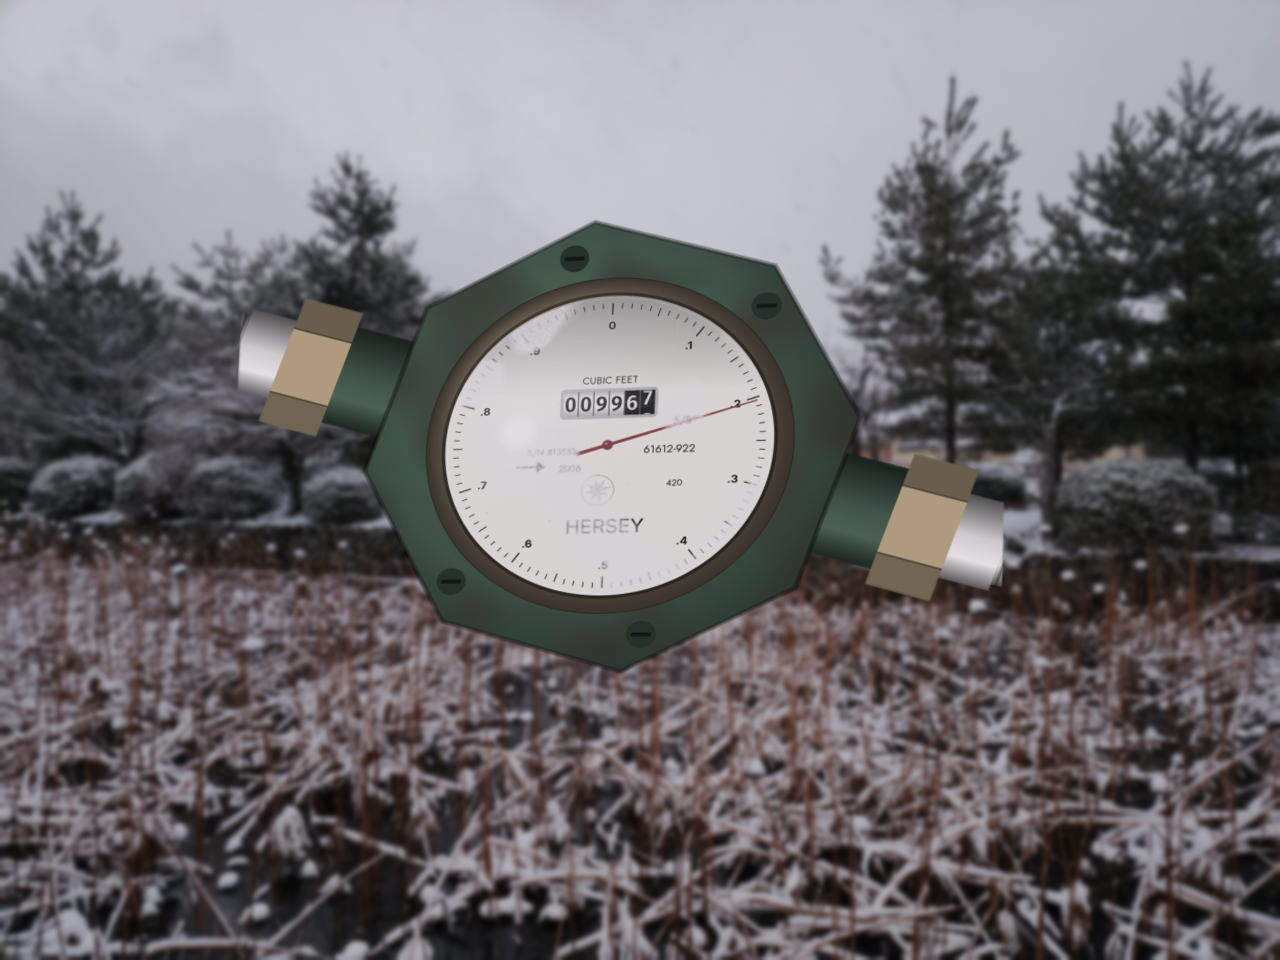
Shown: 9967.20 ft³
